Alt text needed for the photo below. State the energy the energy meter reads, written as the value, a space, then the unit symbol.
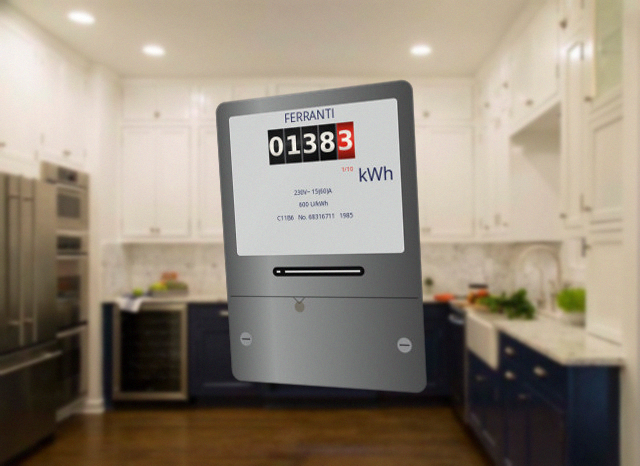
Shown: 138.3 kWh
